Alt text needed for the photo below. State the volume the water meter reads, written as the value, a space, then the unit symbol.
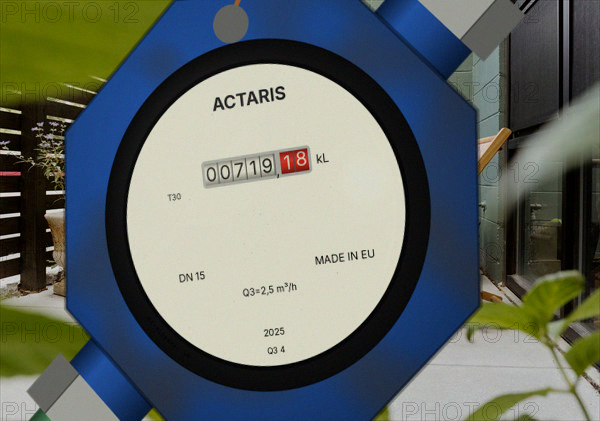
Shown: 719.18 kL
